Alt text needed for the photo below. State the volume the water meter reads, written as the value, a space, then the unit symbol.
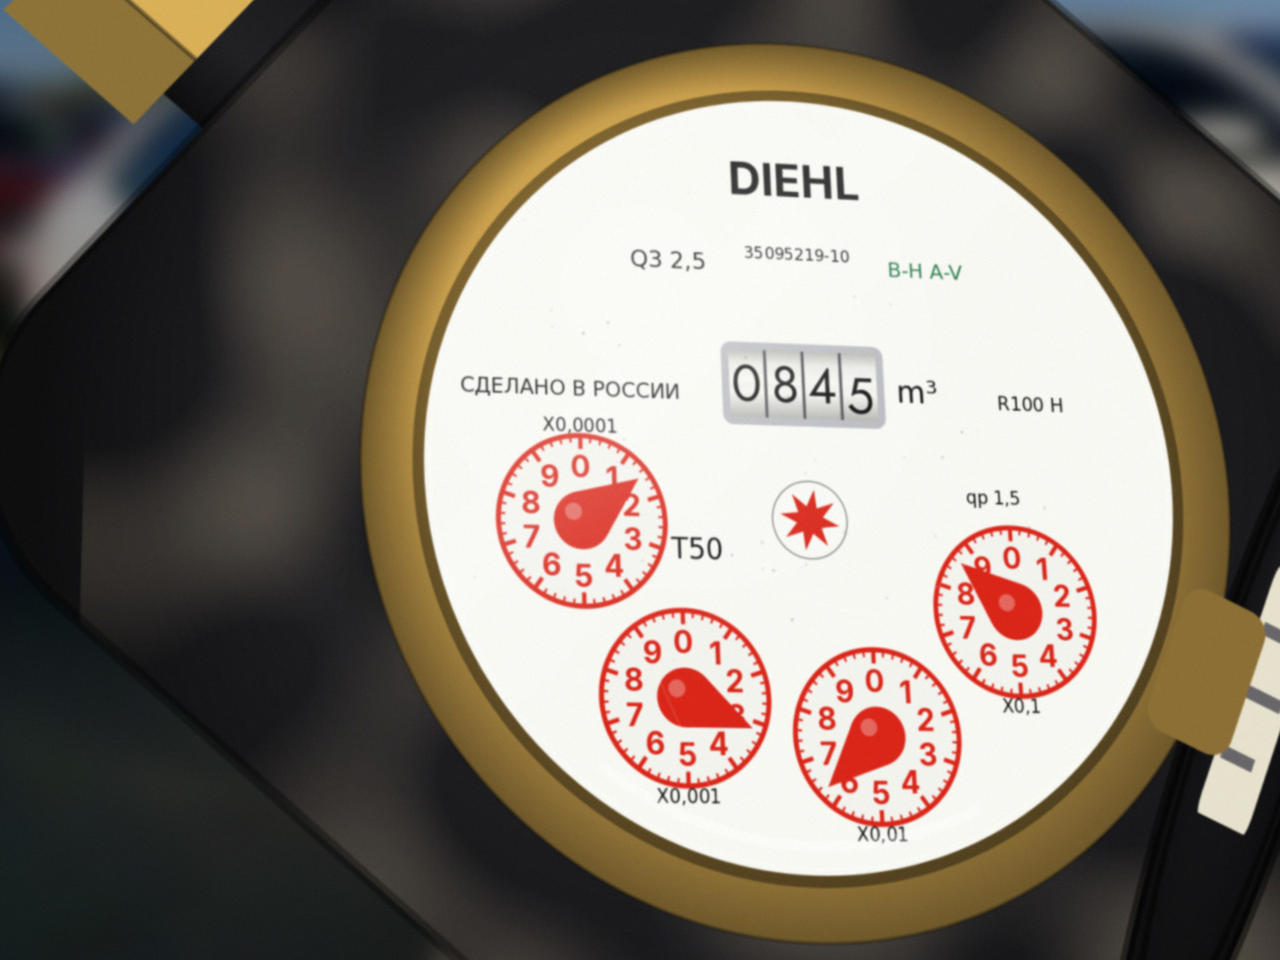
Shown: 844.8631 m³
